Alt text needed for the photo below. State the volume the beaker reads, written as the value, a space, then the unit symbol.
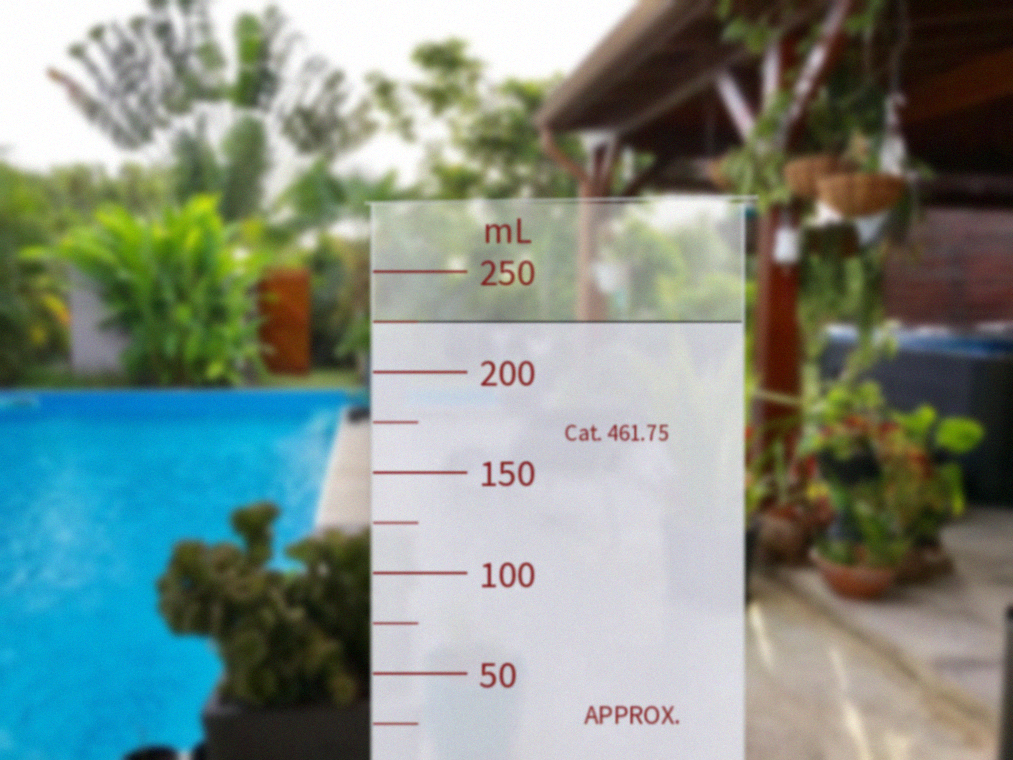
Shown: 225 mL
